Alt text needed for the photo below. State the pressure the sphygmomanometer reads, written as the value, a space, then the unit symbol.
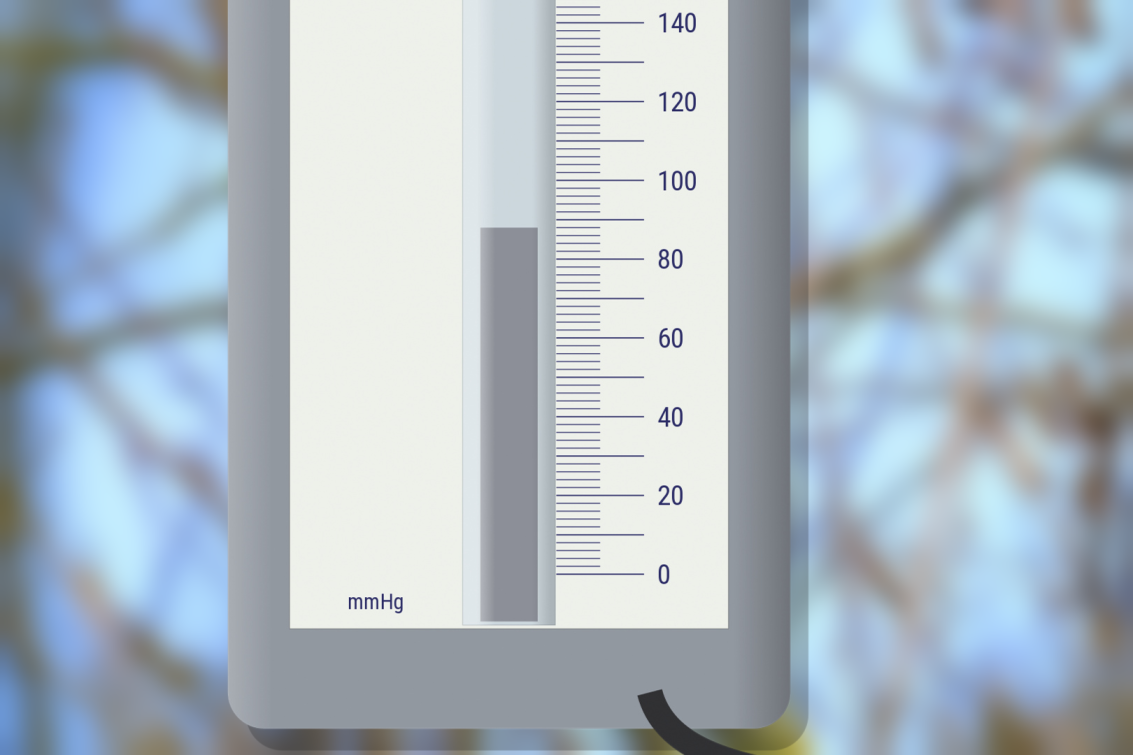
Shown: 88 mmHg
